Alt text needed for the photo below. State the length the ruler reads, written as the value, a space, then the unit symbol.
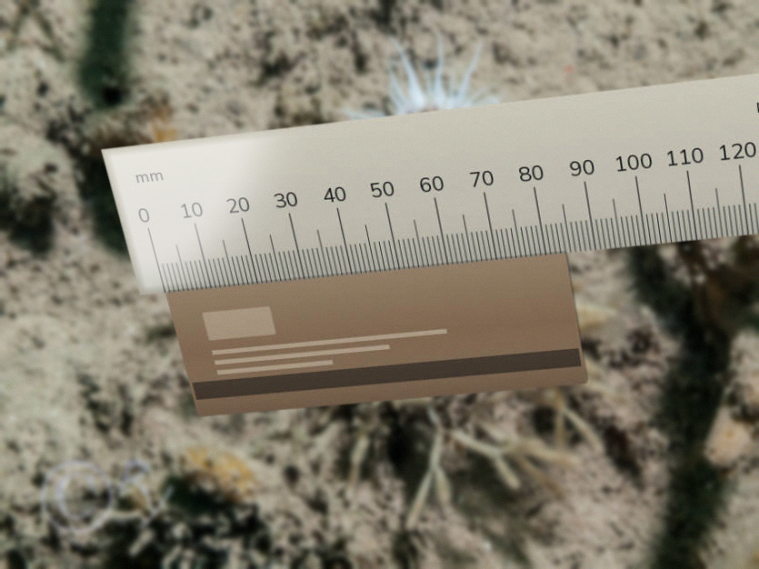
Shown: 84 mm
